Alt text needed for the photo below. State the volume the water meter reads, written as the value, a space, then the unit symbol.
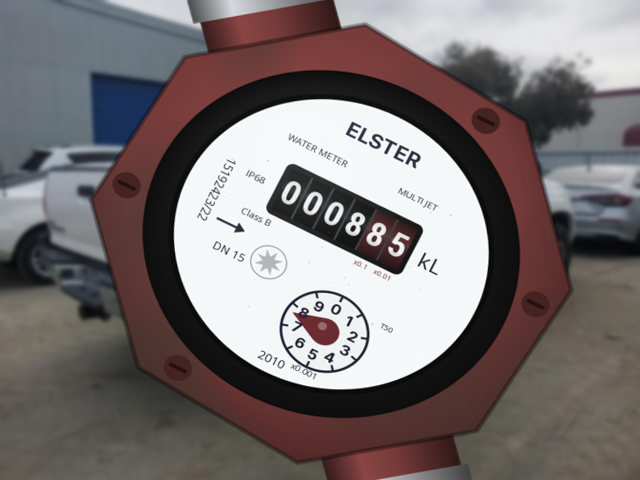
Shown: 8.857 kL
